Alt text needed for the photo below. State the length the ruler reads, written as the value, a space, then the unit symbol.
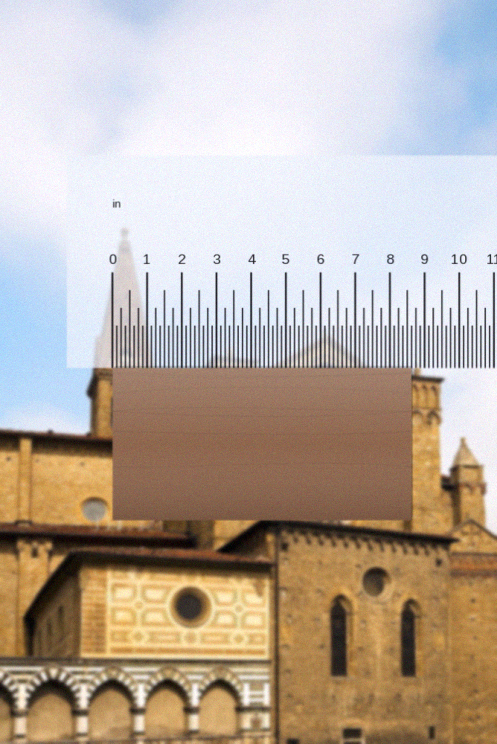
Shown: 8.625 in
